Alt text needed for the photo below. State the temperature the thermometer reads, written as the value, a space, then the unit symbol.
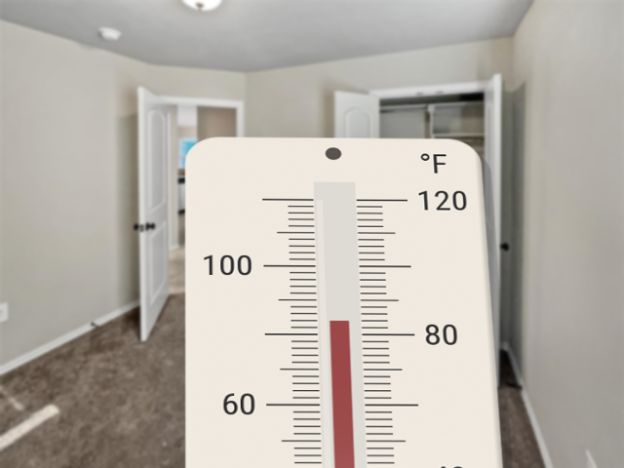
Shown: 84 °F
